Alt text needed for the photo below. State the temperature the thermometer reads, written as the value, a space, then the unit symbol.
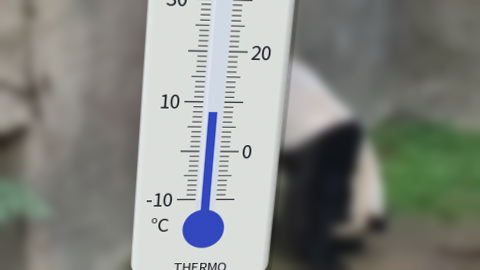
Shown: 8 °C
